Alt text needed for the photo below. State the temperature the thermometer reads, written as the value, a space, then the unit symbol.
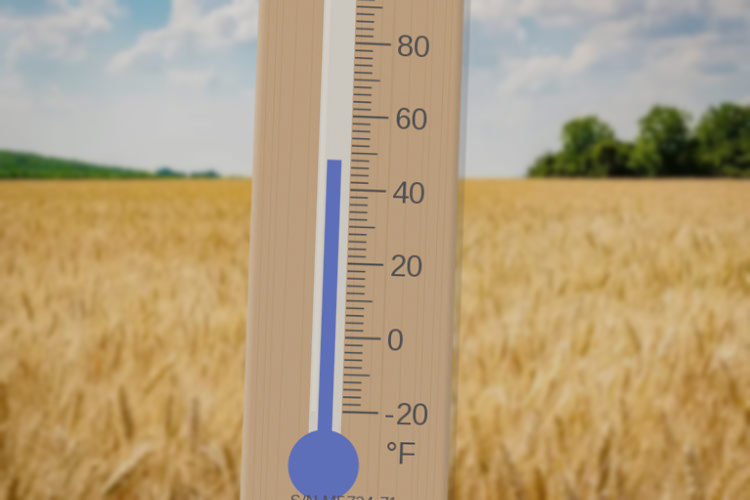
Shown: 48 °F
